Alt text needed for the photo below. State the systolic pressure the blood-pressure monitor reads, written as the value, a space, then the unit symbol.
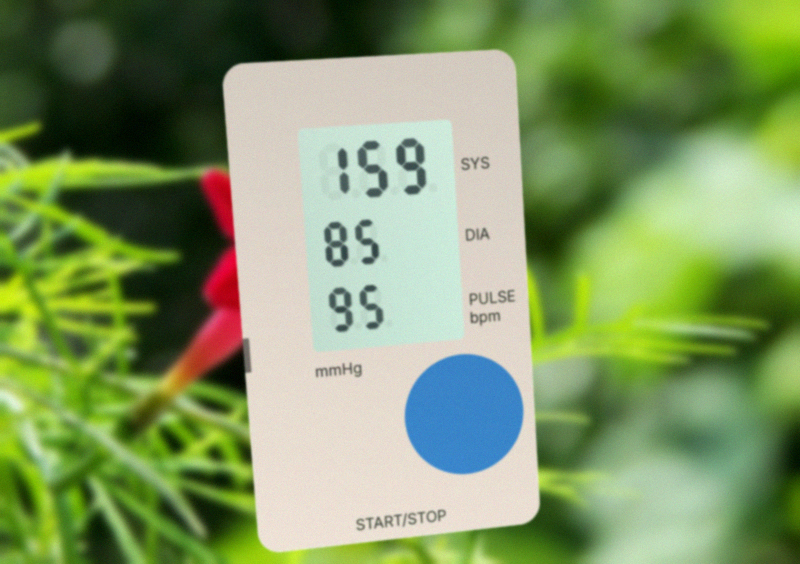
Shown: 159 mmHg
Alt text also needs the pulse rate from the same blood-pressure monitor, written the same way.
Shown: 95 bpm
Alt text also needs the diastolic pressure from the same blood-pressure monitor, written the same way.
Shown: 85 mmHg
